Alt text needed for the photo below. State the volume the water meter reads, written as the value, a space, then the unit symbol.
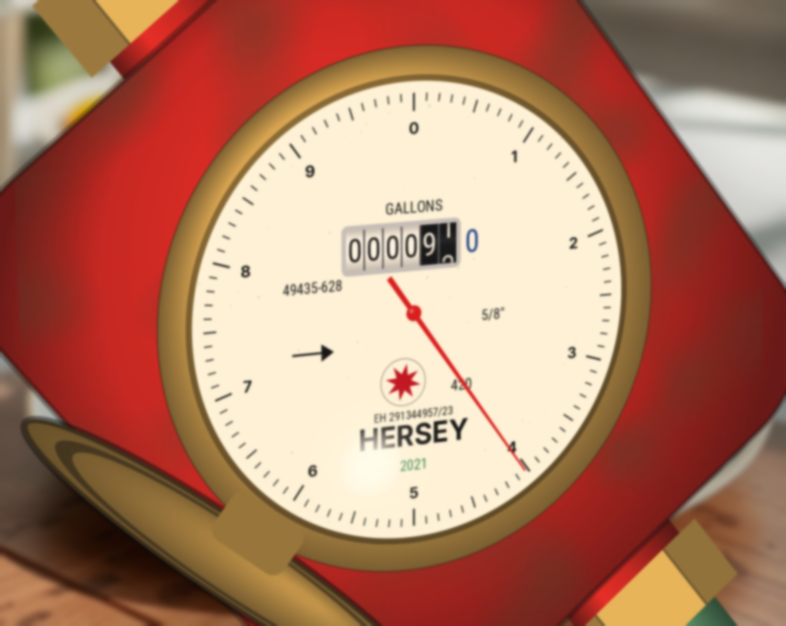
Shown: 914.0 gal
